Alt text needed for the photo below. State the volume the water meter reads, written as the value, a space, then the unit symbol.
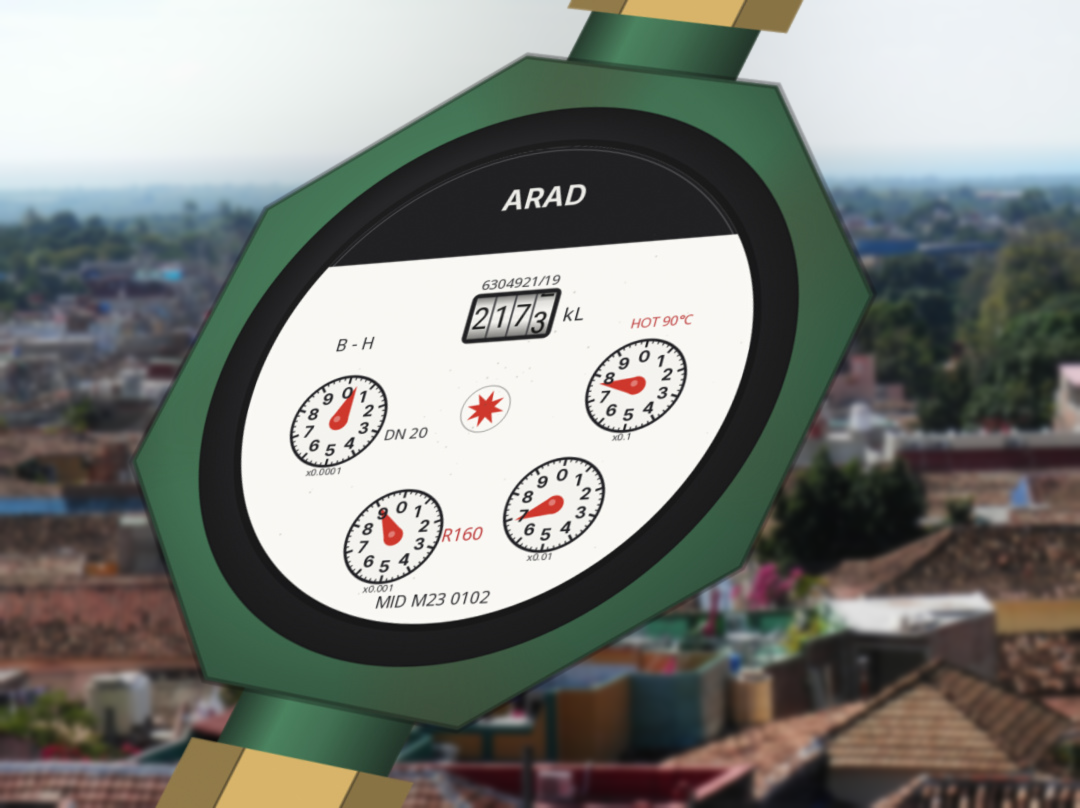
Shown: 2172.7690 kL
